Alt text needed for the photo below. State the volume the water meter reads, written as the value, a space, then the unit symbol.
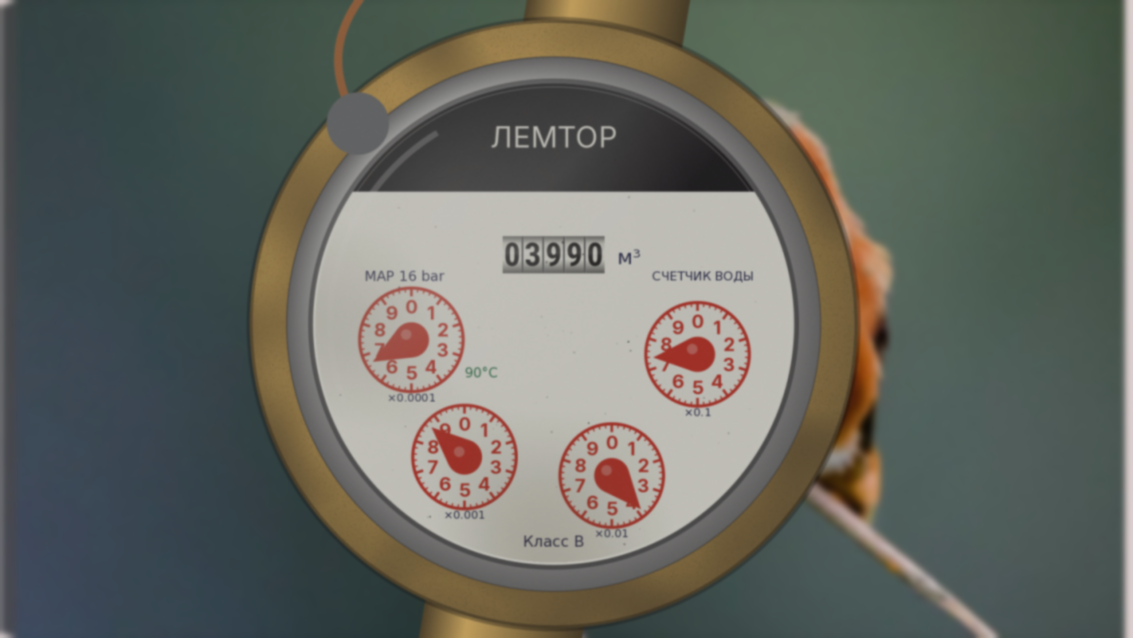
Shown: 3990.7386 m³
